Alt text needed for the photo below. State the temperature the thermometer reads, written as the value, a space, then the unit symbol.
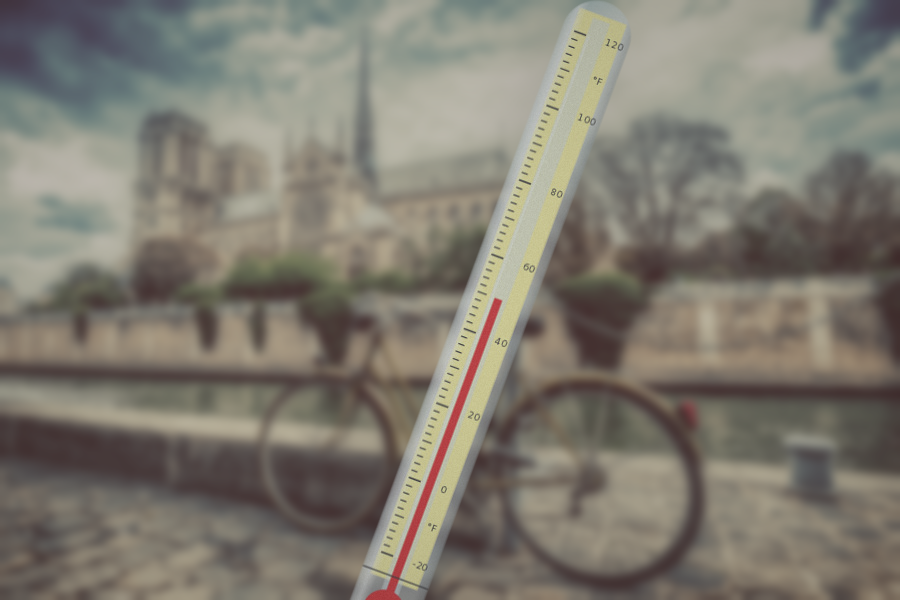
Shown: 50 °F
